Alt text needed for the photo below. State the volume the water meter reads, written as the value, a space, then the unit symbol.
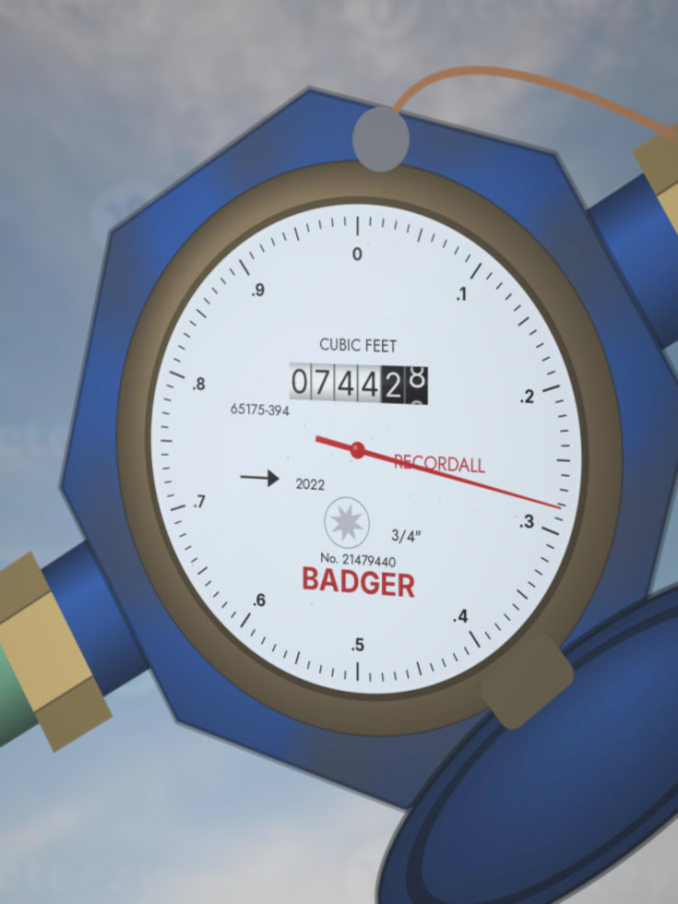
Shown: 74428.28 ft³
